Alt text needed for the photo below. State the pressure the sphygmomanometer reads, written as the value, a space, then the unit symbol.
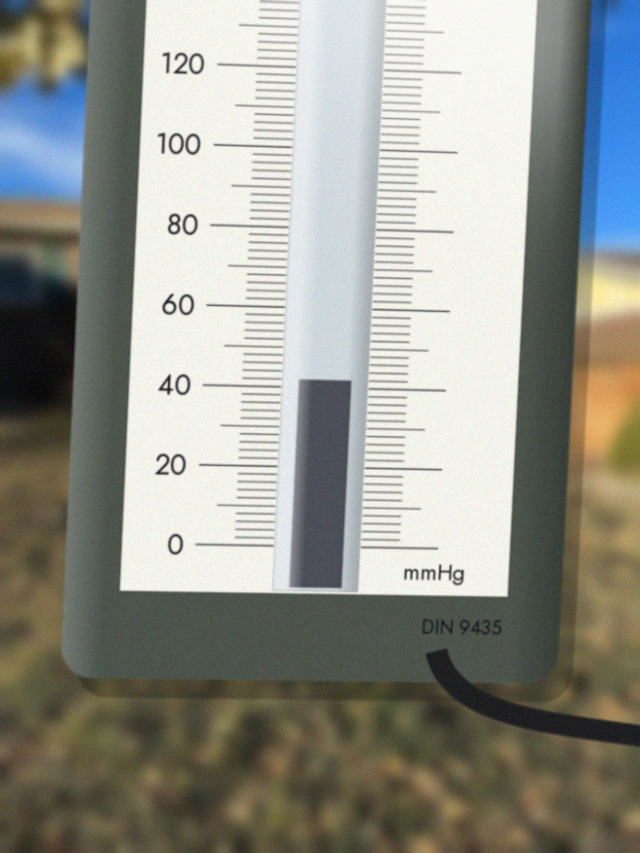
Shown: 42 mmHg
